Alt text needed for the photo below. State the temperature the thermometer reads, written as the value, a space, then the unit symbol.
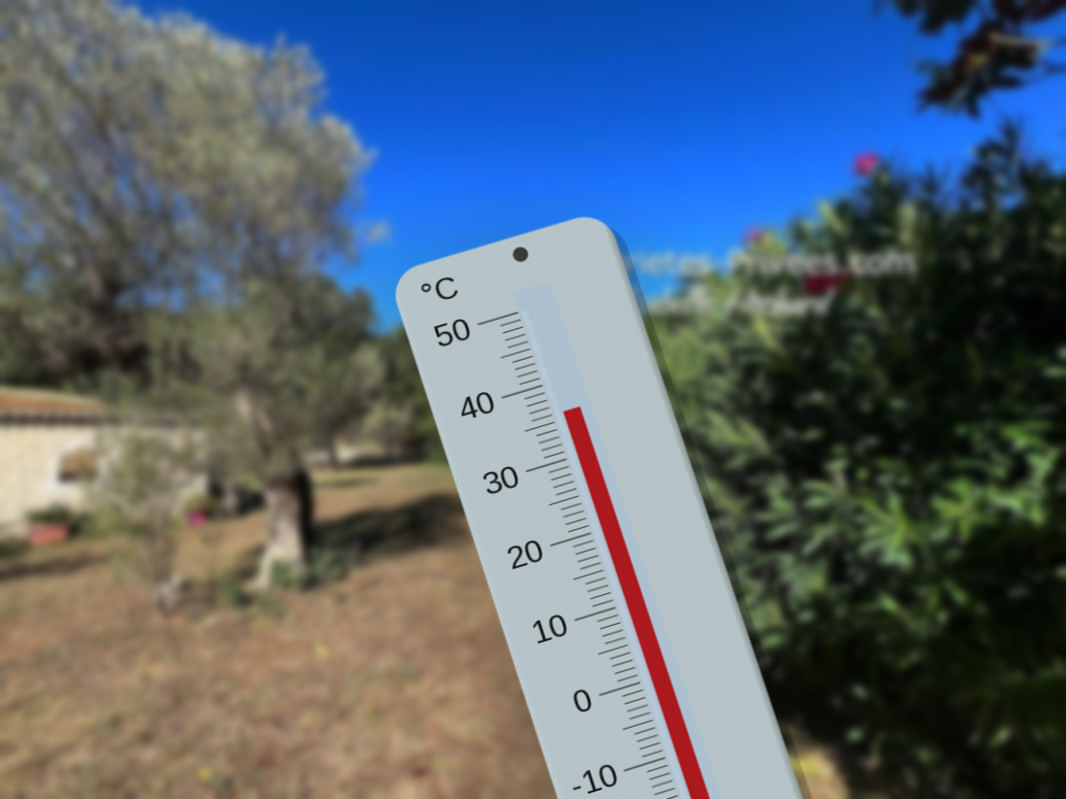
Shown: 36 °C
